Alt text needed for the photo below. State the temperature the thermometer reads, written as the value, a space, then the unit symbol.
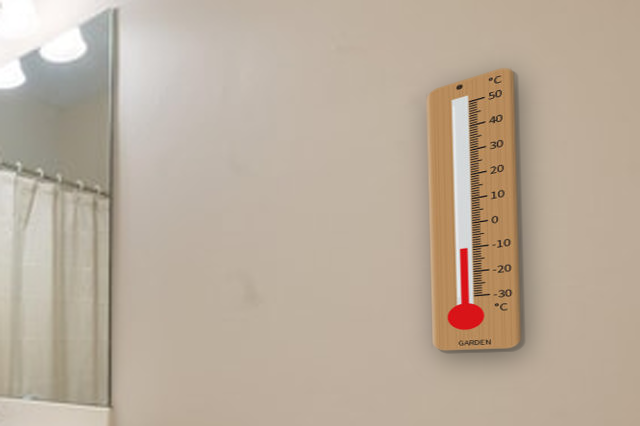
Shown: -10 °C
